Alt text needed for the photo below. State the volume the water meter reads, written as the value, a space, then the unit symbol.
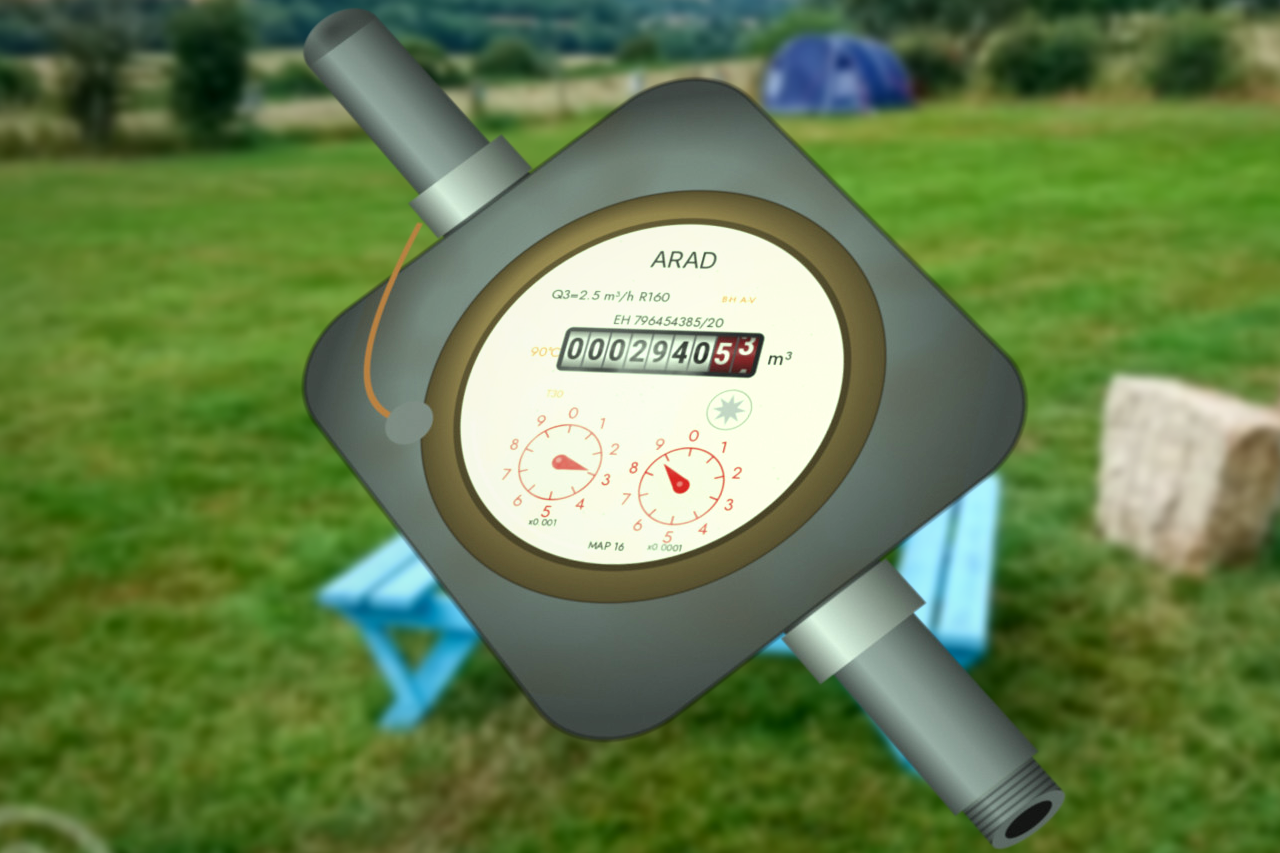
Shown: 2940.5328 m³
